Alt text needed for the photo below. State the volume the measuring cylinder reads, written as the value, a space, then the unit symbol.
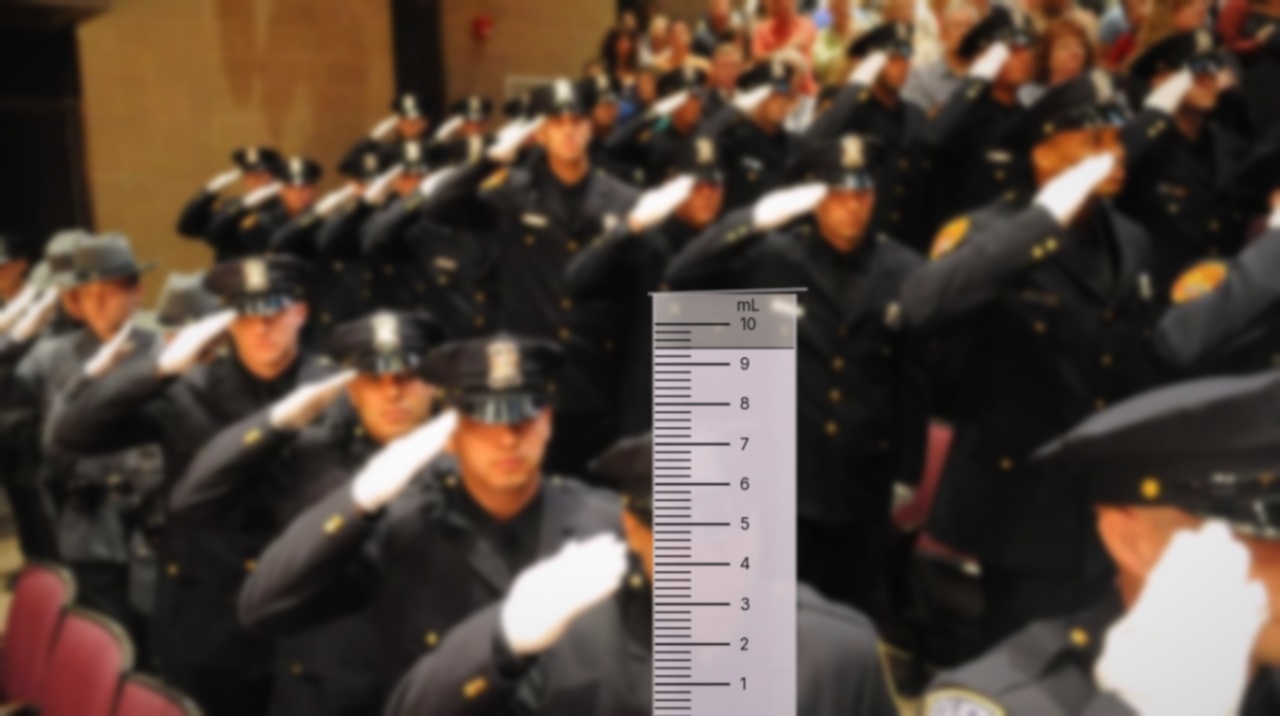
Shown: 9.4 mL
